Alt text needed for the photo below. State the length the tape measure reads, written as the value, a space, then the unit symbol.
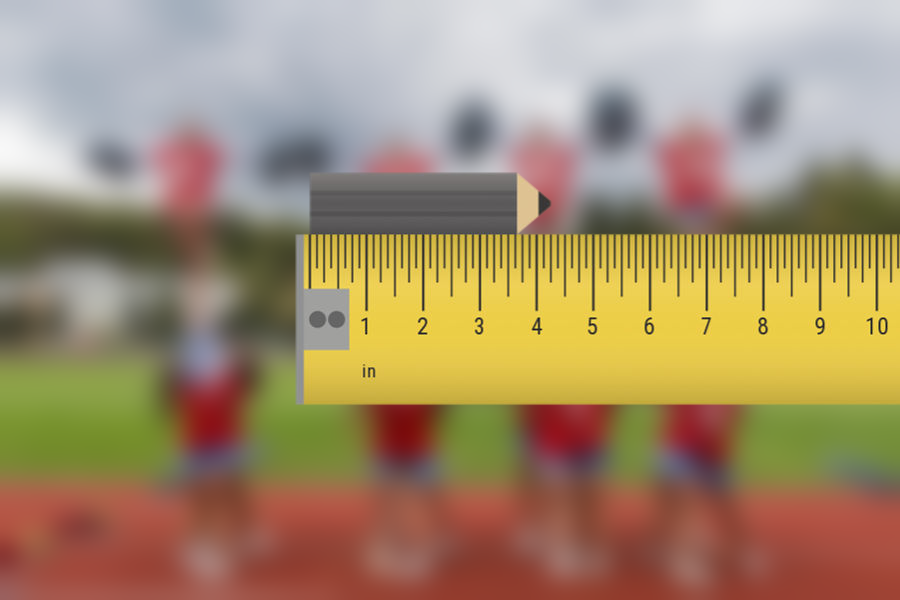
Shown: 4.25 in
